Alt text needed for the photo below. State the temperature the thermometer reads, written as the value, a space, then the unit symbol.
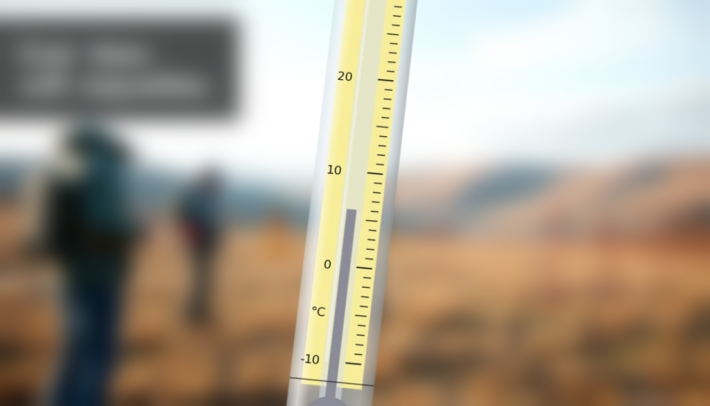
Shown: 6 °C
